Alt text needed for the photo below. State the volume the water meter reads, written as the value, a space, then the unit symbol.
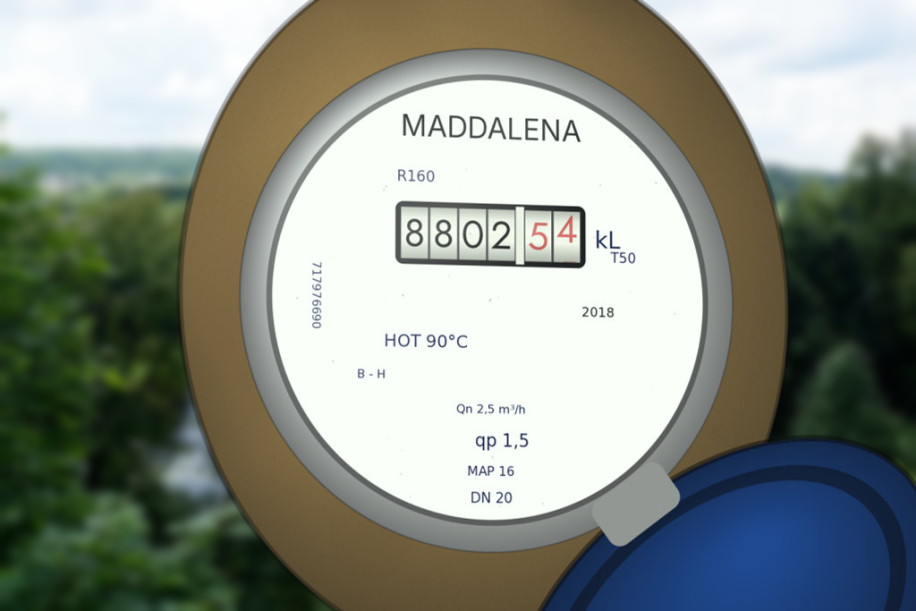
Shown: 8802.54 kL
